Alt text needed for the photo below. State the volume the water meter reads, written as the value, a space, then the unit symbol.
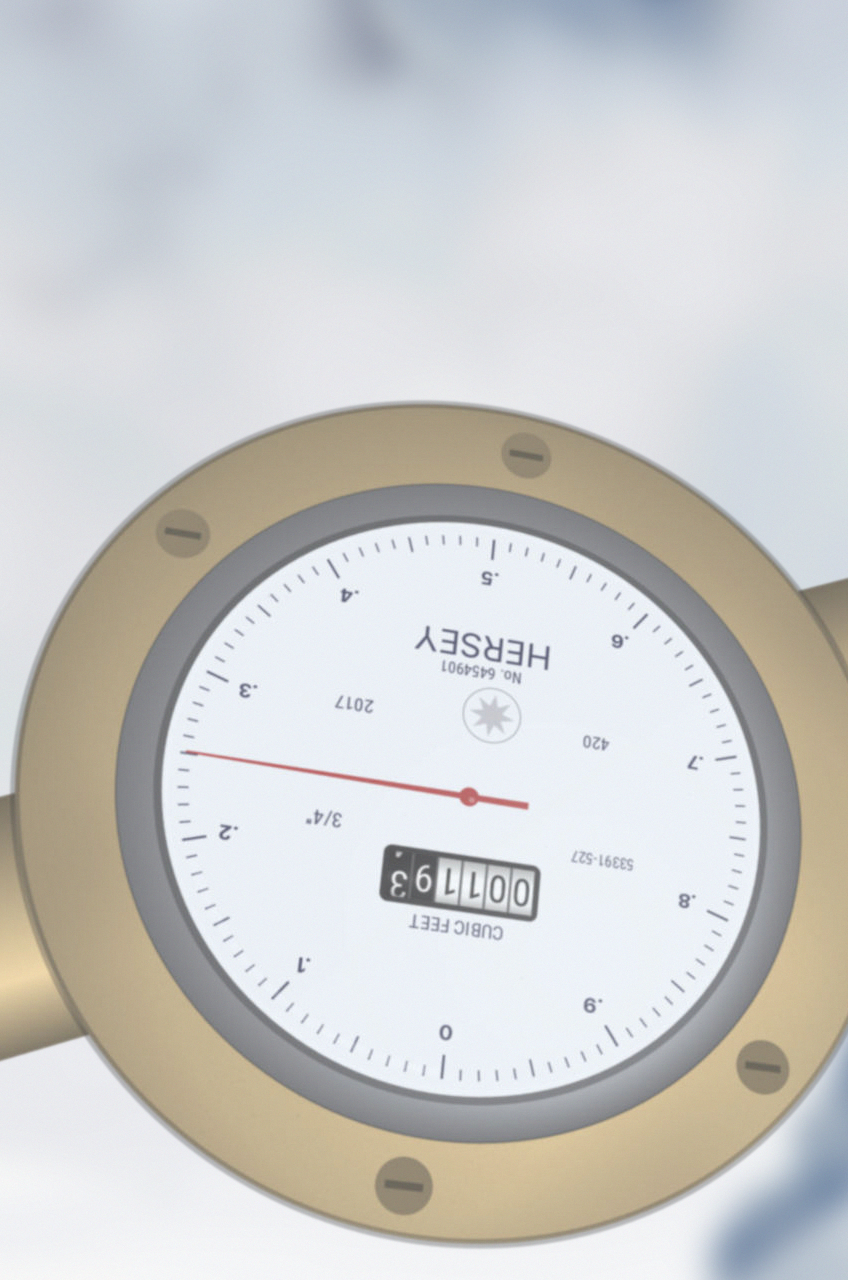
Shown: 1193.25 ft³
